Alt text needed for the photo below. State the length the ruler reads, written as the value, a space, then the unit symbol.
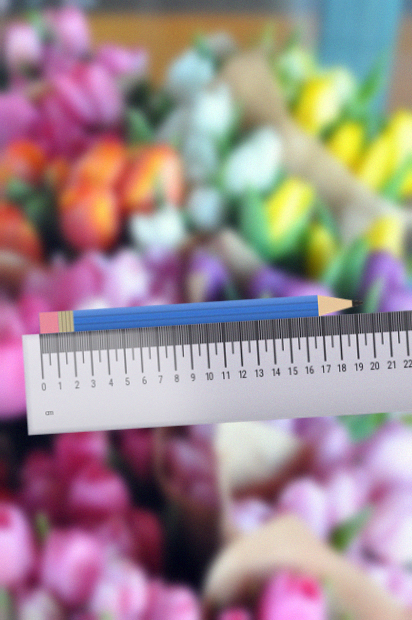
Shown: 19.5 cm
